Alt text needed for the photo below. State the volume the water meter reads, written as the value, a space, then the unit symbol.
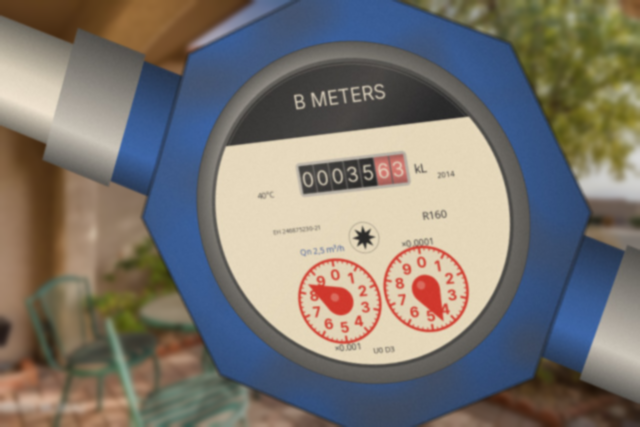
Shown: 35.6384 kL
